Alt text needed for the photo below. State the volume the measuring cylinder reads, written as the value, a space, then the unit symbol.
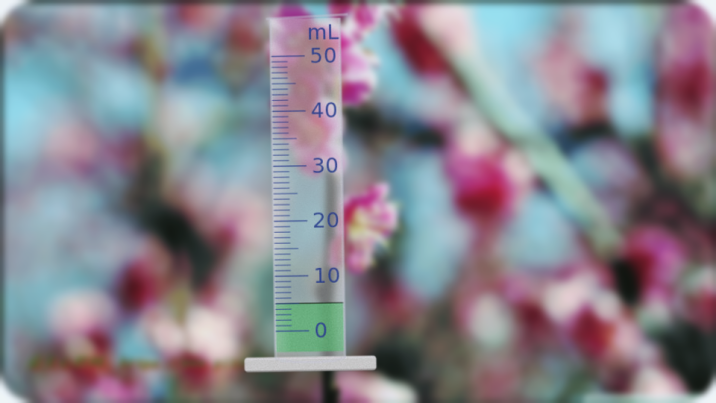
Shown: 5 mL
